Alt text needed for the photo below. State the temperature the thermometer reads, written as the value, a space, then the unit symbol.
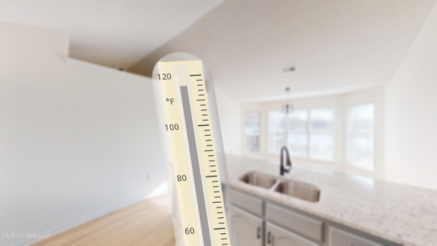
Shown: 116 °F
